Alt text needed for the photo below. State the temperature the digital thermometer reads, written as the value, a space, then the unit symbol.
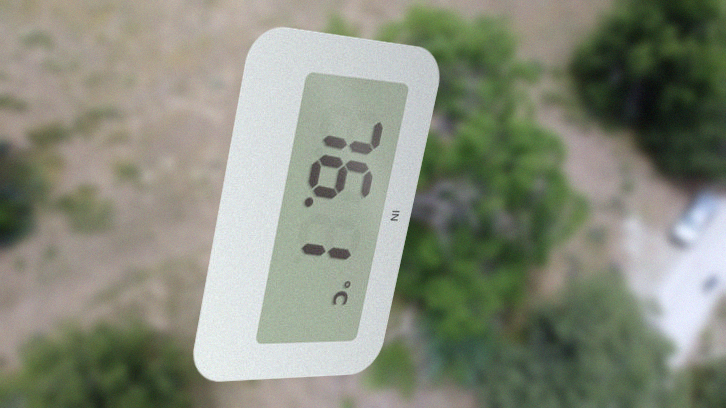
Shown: 76.1 °C
